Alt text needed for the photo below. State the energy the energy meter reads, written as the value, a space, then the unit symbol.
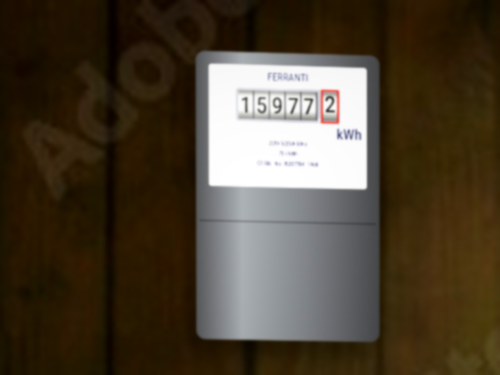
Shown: 15977.2 kWh
